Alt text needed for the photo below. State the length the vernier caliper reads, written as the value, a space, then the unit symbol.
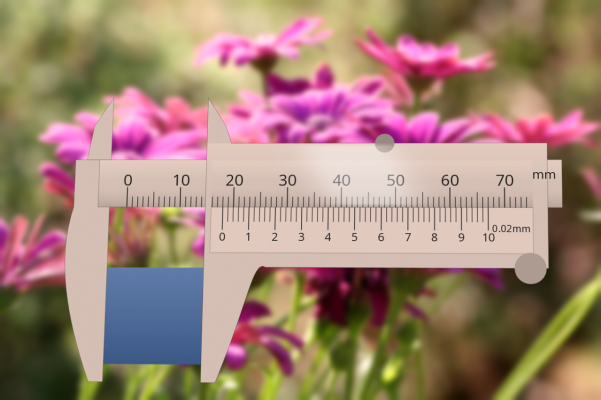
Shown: 18.0 mm
